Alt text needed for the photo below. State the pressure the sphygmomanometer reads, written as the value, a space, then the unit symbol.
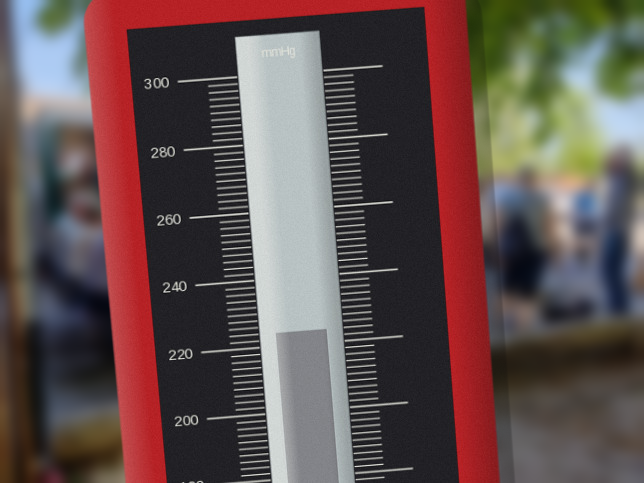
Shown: 224 mmHg
